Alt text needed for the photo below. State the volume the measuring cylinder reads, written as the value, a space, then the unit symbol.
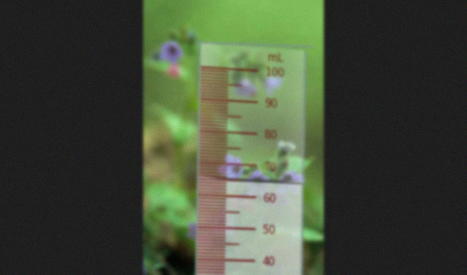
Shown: 65 mL
